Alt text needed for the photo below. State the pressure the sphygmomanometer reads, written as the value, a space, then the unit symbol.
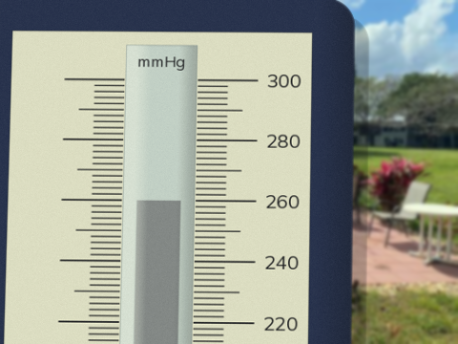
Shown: 260 mmHg
